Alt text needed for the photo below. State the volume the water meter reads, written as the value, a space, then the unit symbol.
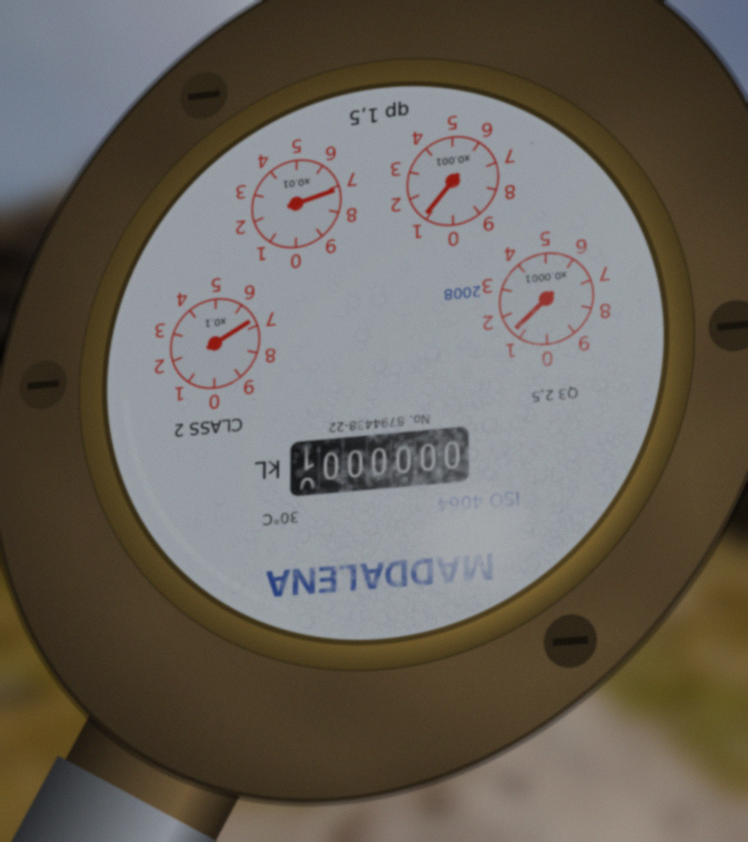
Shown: 0.6711 kL
